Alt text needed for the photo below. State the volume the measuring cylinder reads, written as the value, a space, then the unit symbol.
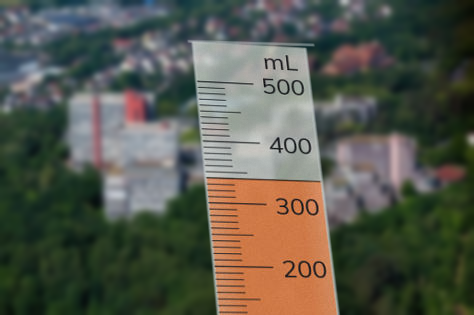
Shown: 340 mL
